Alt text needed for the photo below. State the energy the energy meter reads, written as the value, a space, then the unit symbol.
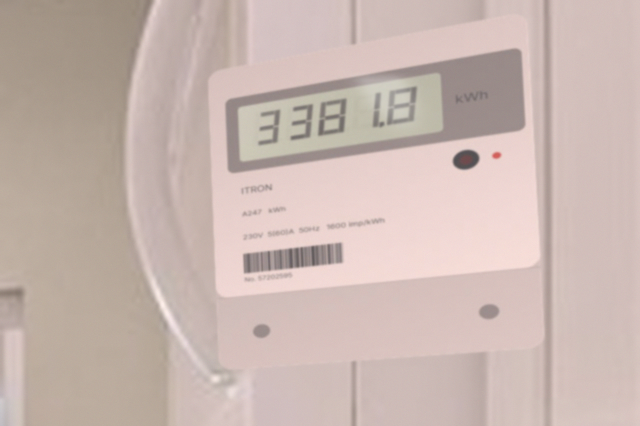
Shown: 3381.8 kWh
